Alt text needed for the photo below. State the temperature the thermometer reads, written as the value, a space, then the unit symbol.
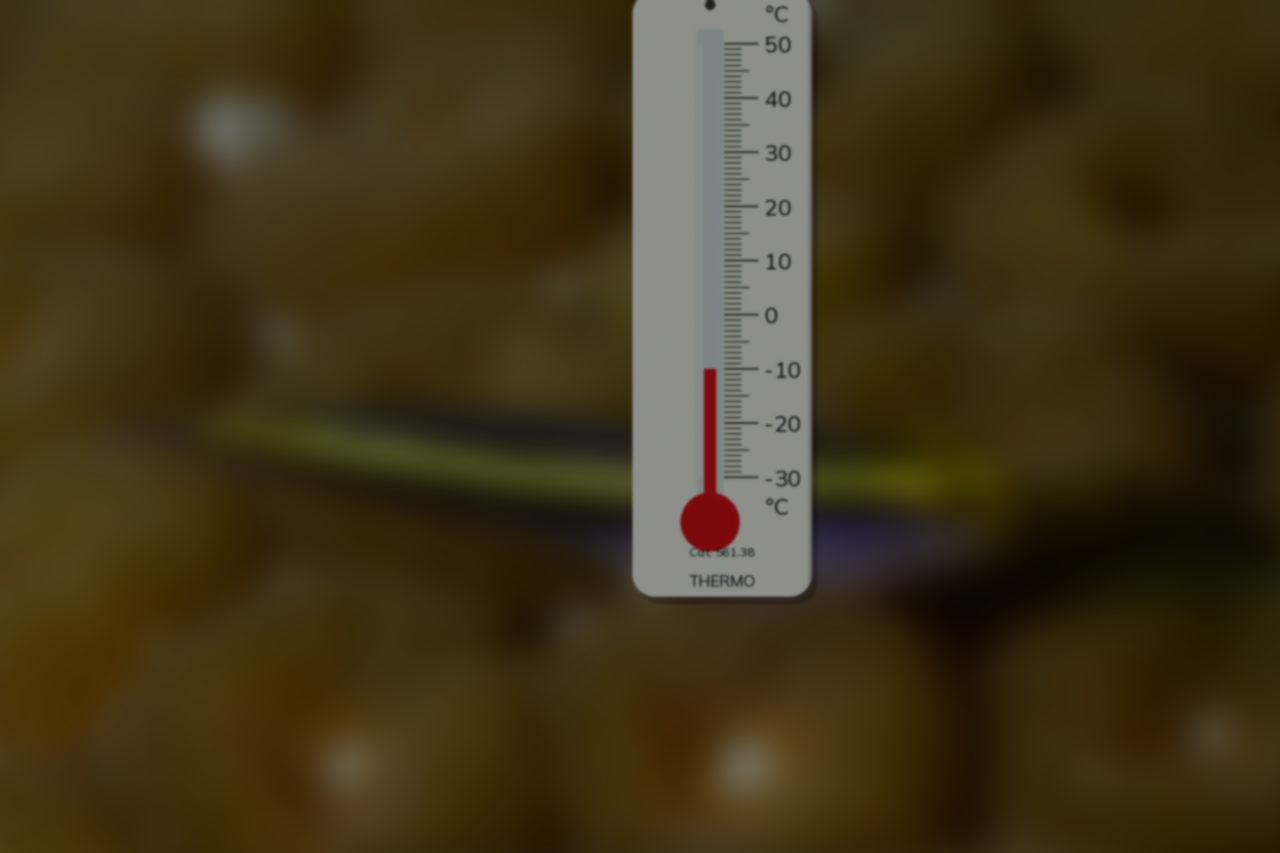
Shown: -10 °C
